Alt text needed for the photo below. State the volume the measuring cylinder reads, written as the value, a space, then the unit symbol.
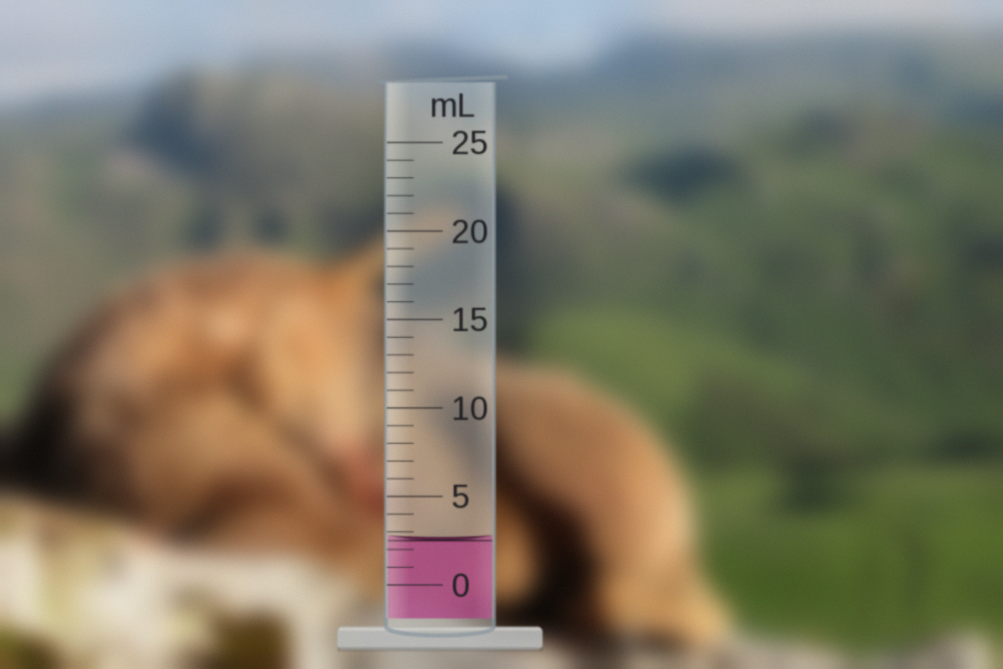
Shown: 2.5 mL
